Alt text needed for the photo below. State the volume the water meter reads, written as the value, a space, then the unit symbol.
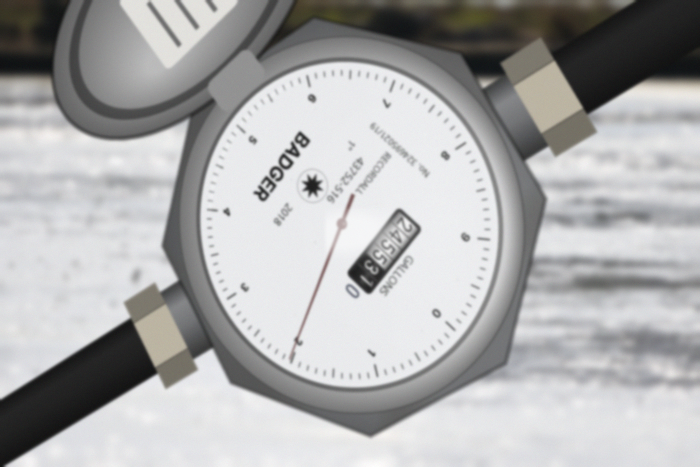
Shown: 2455312.0 gal
